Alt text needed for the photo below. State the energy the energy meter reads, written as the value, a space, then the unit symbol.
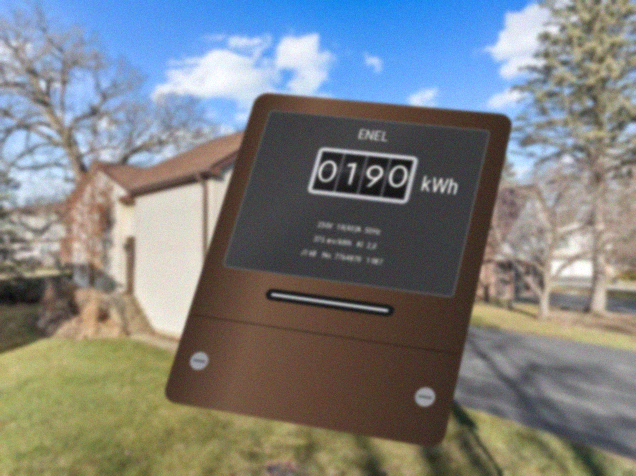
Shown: 190 kWh
